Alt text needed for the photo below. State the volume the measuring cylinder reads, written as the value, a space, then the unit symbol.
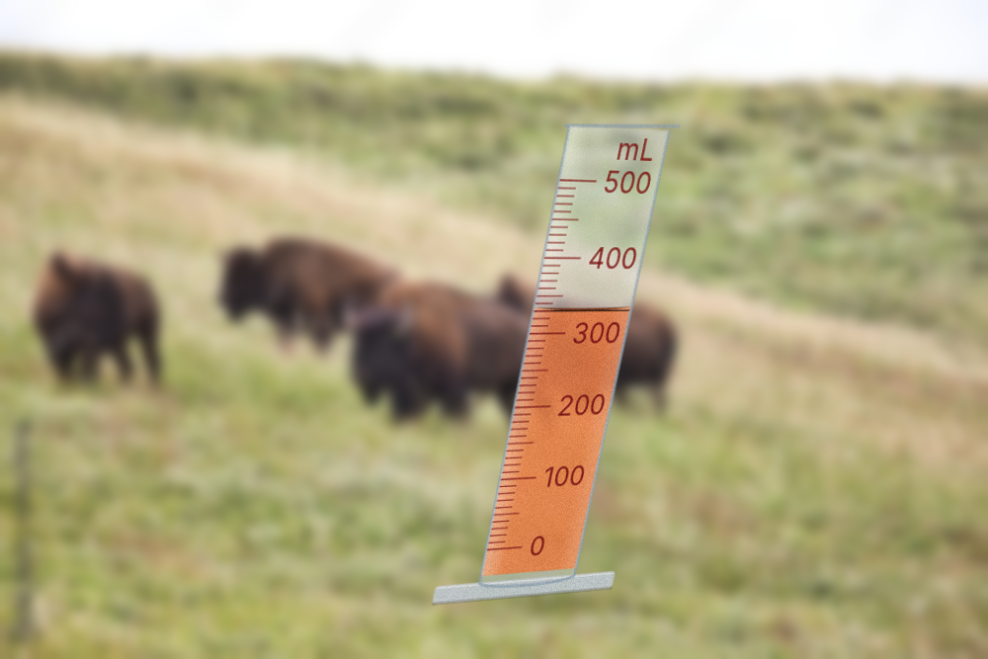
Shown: 330 mL
